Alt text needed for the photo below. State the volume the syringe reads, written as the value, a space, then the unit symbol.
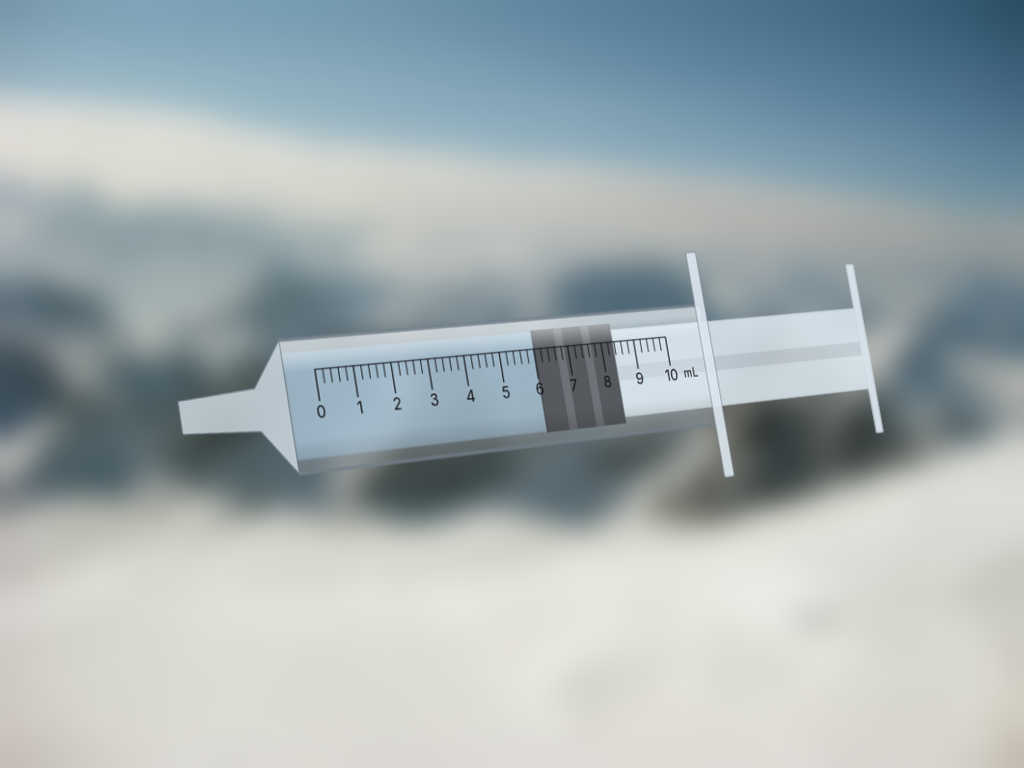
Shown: 6 mL
